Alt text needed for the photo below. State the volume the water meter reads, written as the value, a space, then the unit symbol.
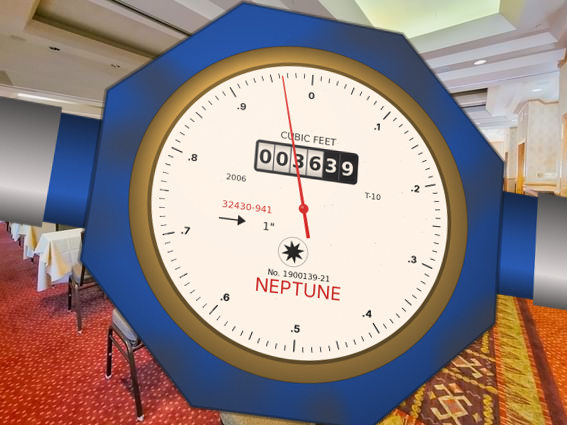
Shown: 3638.96 ft³
